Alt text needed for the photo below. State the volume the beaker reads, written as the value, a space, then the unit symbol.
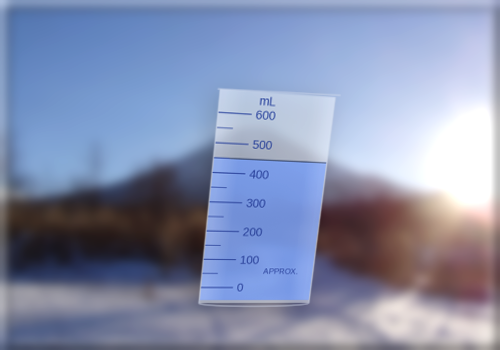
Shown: 450 mL
